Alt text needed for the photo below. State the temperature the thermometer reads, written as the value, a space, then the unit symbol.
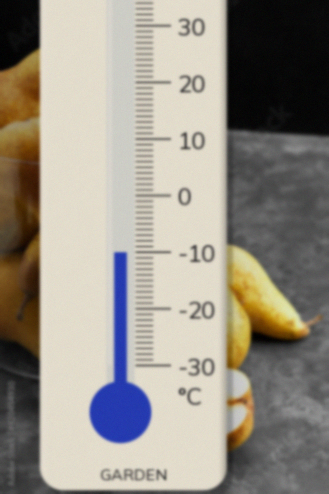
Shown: -10 °C
